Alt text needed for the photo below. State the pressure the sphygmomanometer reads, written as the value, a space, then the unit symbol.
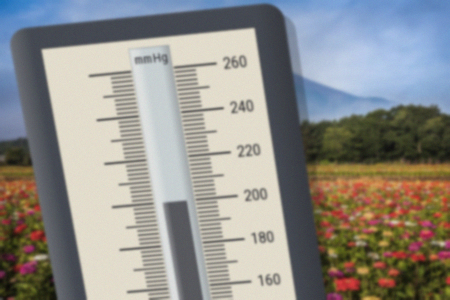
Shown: 200 mmHg
